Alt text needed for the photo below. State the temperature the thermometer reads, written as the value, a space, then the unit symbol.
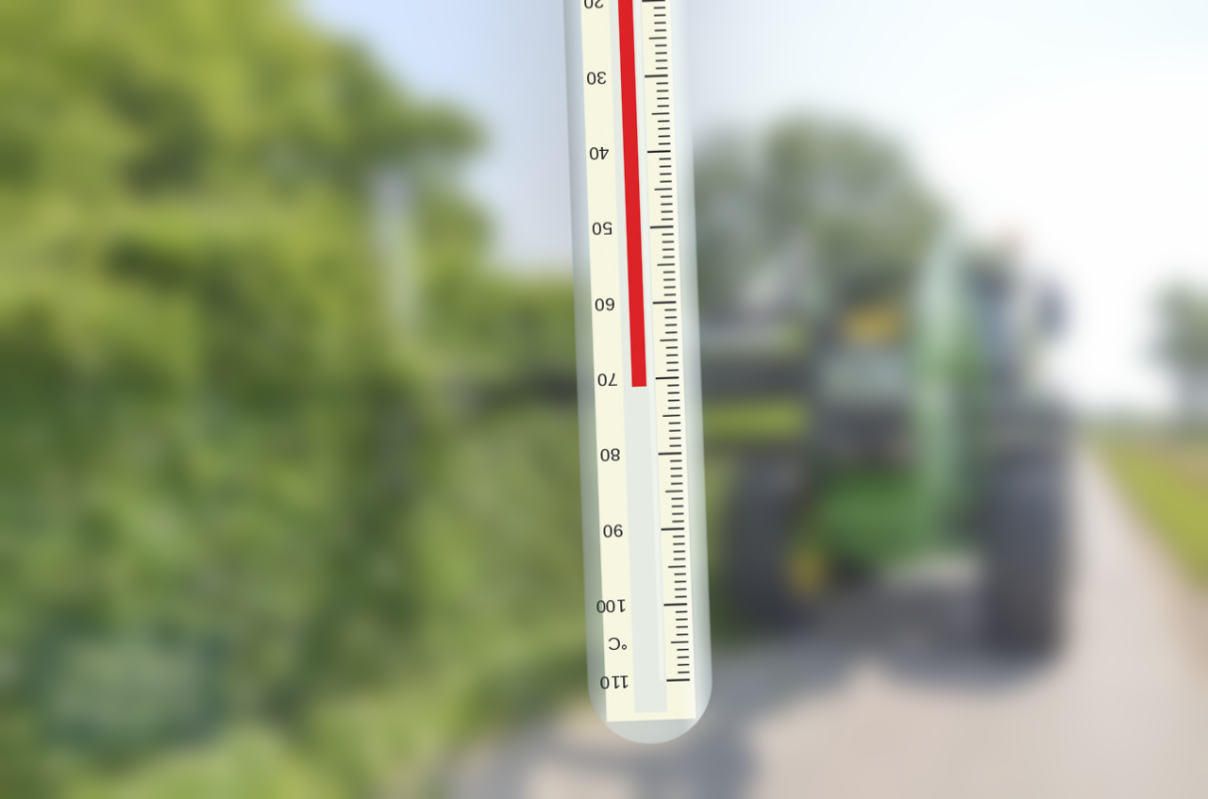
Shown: 71 °C
